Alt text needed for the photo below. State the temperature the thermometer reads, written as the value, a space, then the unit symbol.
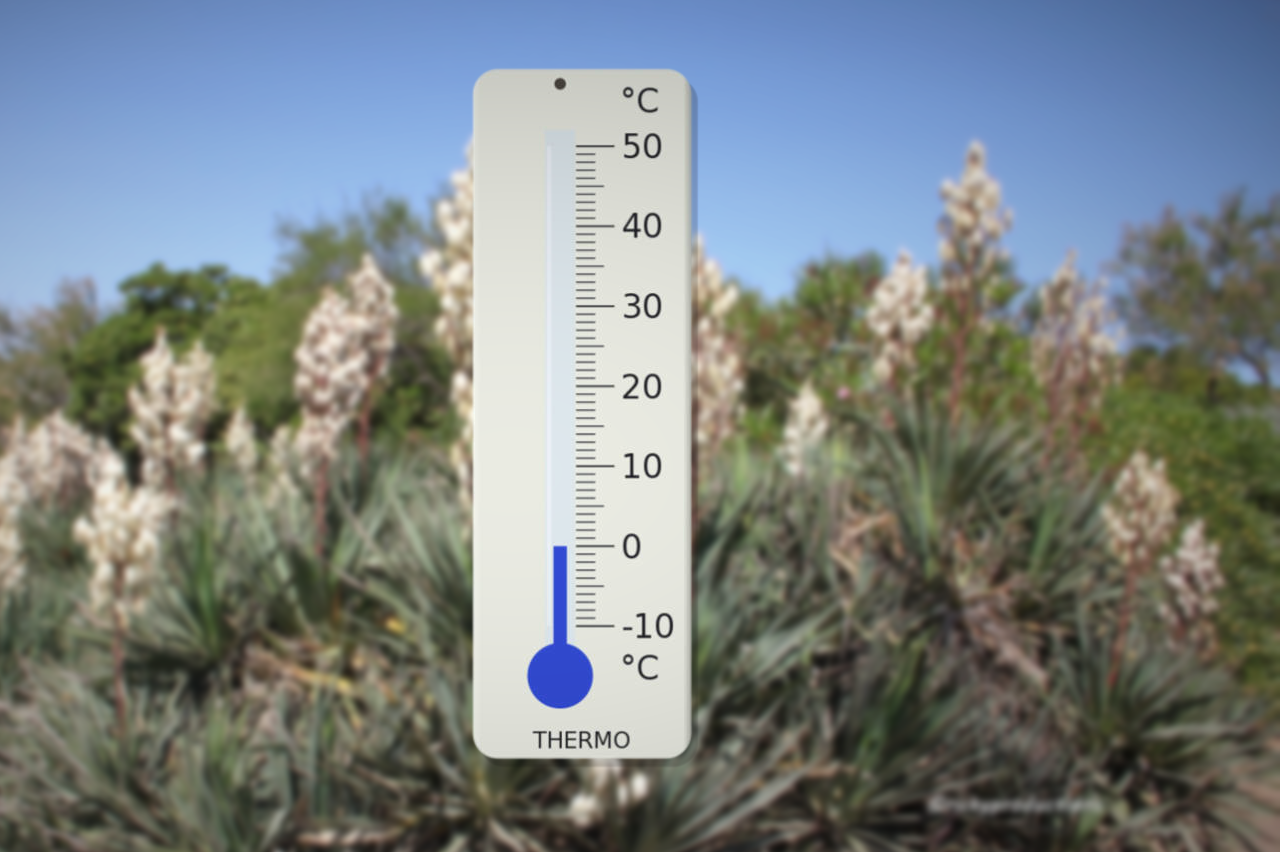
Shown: 0 °C
